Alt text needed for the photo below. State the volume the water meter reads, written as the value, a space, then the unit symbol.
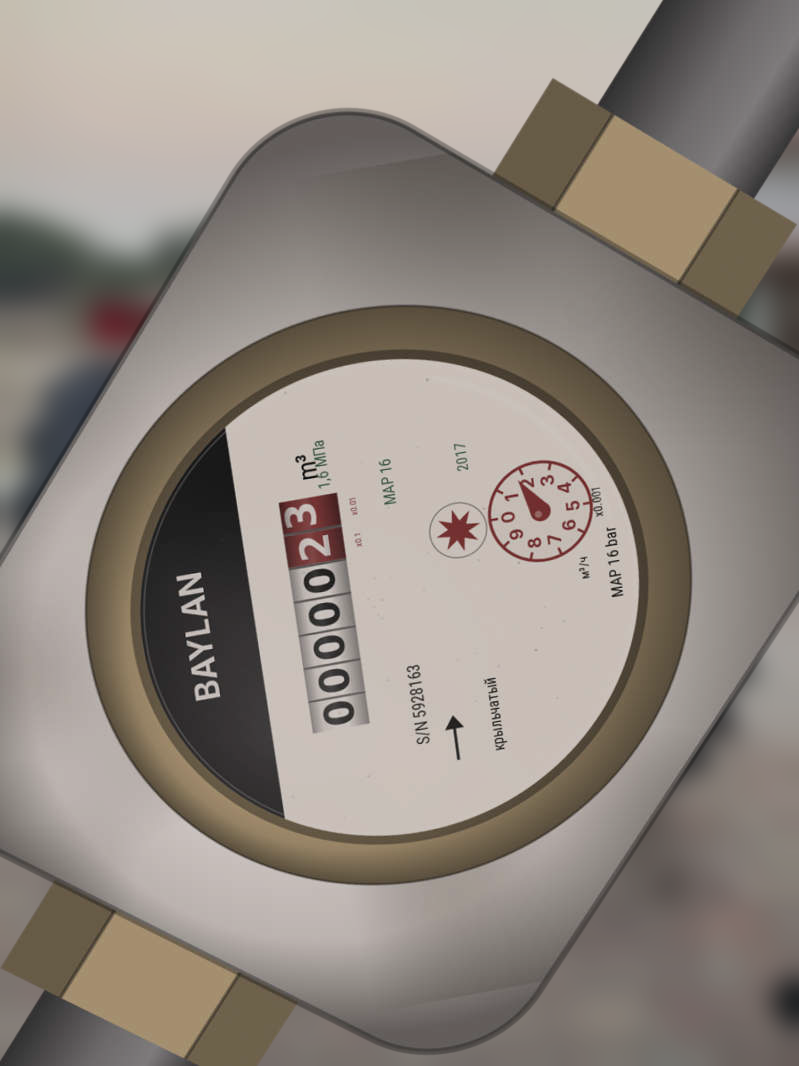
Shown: 0.231 m³
